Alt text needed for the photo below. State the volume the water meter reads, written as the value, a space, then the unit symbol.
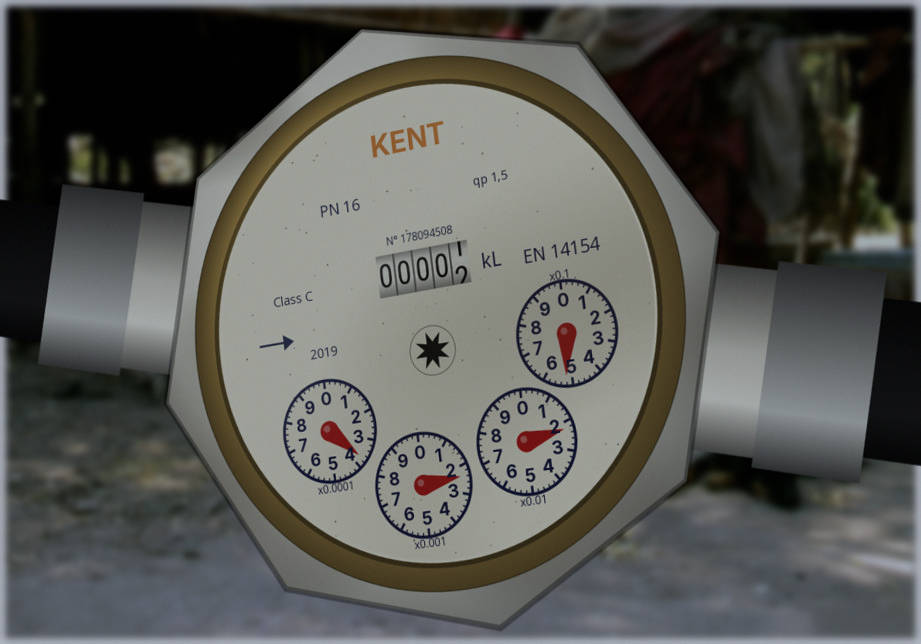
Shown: 1.5223 kL
